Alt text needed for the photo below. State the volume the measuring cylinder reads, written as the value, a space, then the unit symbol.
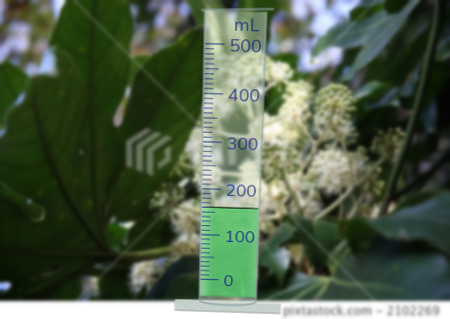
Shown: 160 mL
